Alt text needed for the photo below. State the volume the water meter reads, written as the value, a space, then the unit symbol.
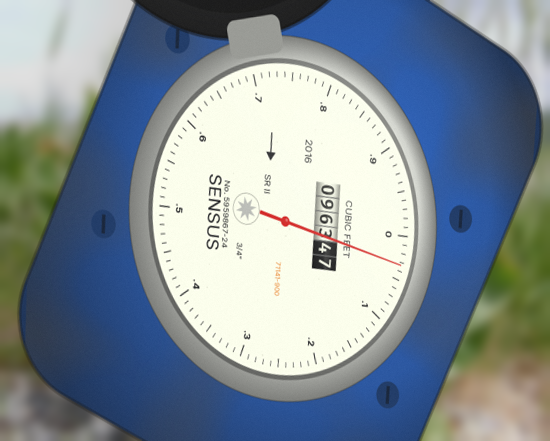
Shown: 96347.03 ft³
